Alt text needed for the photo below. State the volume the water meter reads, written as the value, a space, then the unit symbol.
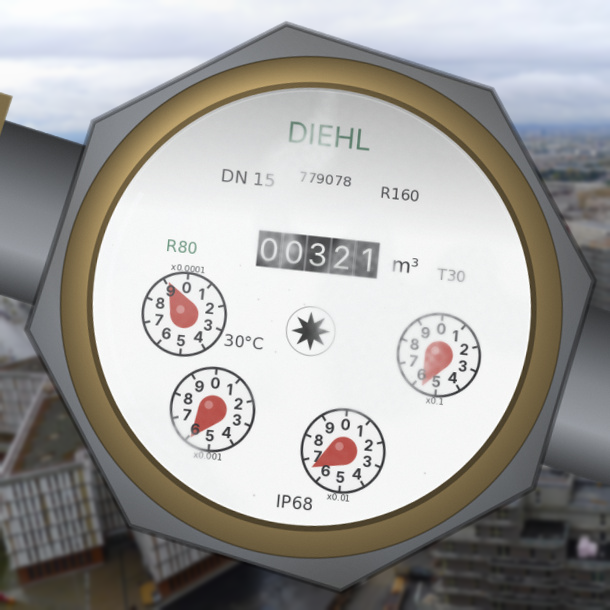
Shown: 321.5659 m³
